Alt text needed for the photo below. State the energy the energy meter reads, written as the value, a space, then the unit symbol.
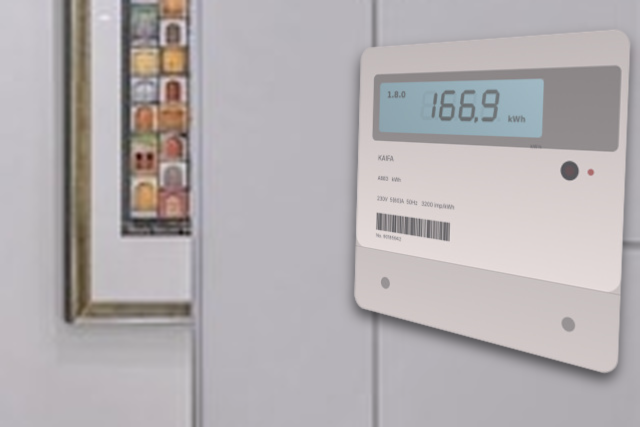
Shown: 166.9 kWh
